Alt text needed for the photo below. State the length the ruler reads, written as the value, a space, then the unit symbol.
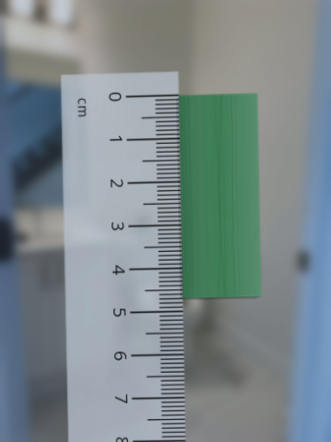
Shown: 4.7 cm
